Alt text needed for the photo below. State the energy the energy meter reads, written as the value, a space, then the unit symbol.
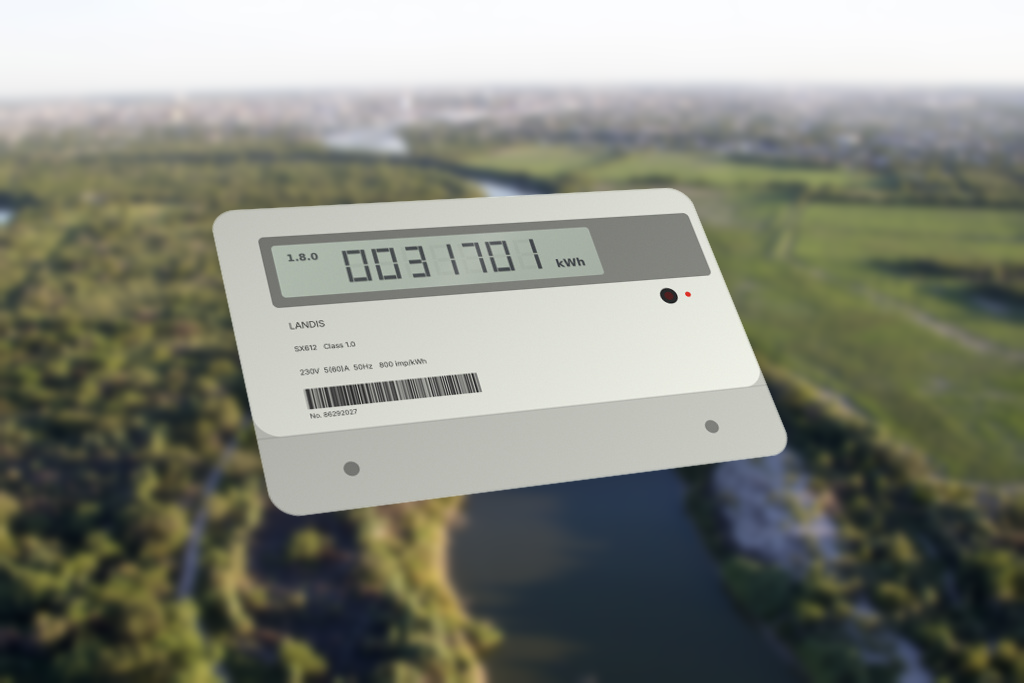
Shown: 31701 kWh
